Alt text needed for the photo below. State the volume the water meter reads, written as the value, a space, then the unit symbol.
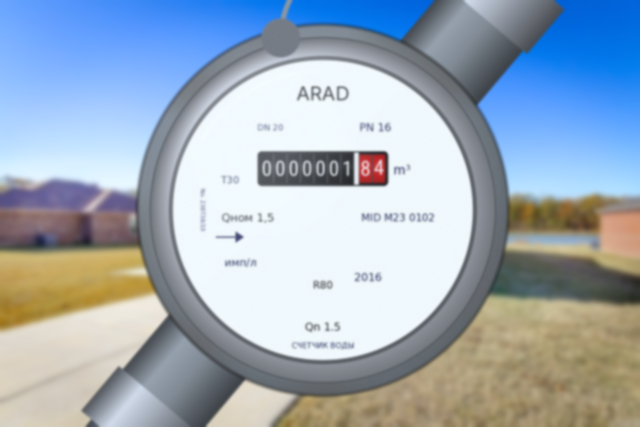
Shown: 1.84 m³
